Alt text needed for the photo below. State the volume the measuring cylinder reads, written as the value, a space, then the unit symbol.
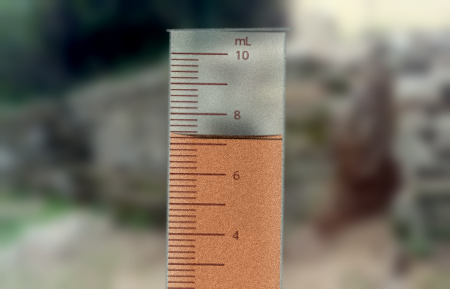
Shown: 7.2 mL
